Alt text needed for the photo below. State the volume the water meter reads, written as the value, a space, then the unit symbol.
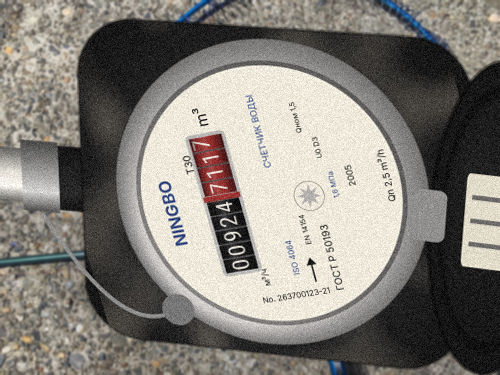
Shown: 924.7117 m³
